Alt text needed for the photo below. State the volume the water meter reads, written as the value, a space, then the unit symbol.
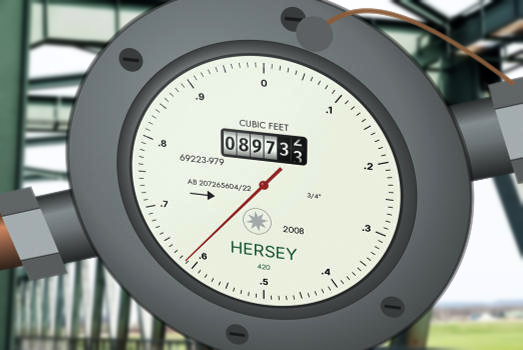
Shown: 89732.61 ft³
